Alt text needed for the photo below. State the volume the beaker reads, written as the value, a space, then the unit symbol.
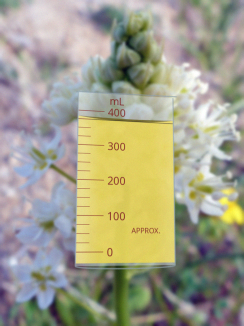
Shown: 375 mL
